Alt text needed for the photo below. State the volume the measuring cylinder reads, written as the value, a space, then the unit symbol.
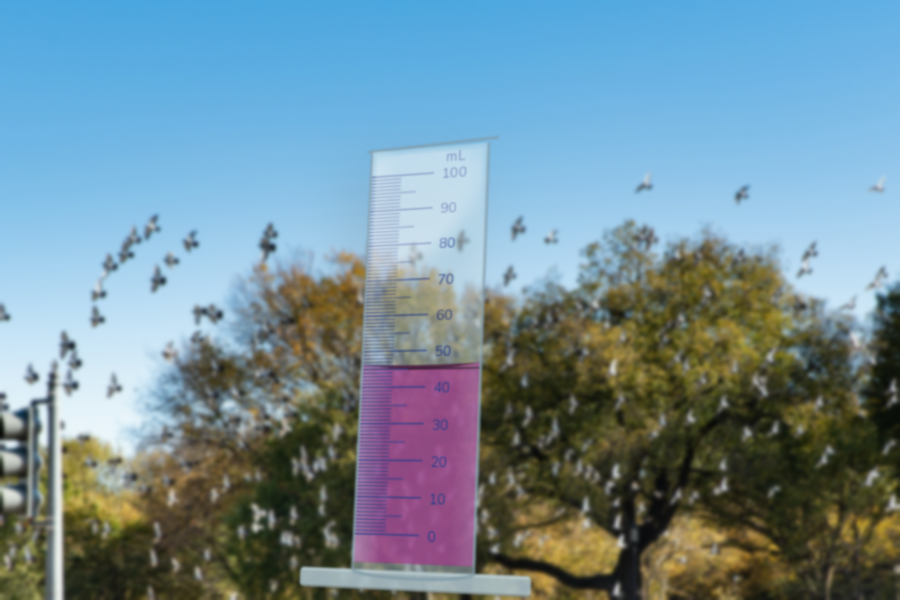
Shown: 45 mL
